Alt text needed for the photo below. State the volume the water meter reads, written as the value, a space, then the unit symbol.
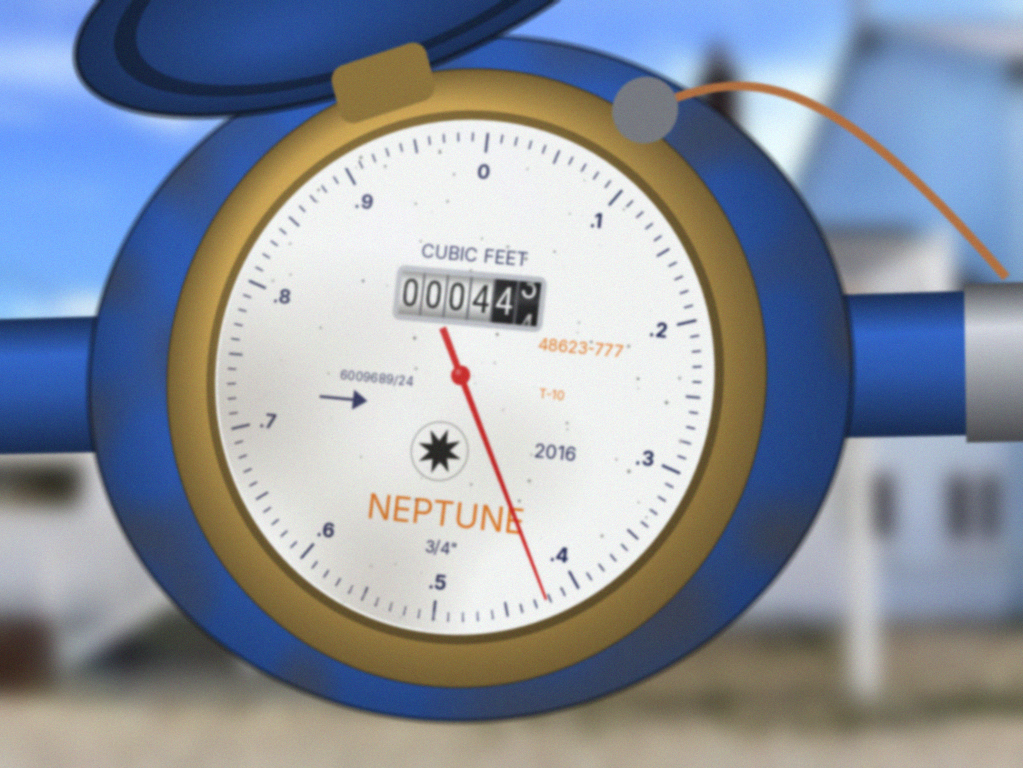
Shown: 443.42 ft³
